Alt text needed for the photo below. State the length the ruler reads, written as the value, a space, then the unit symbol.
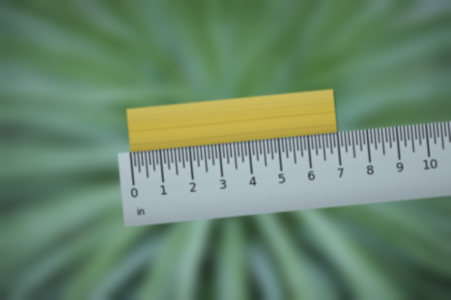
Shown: 7 in
